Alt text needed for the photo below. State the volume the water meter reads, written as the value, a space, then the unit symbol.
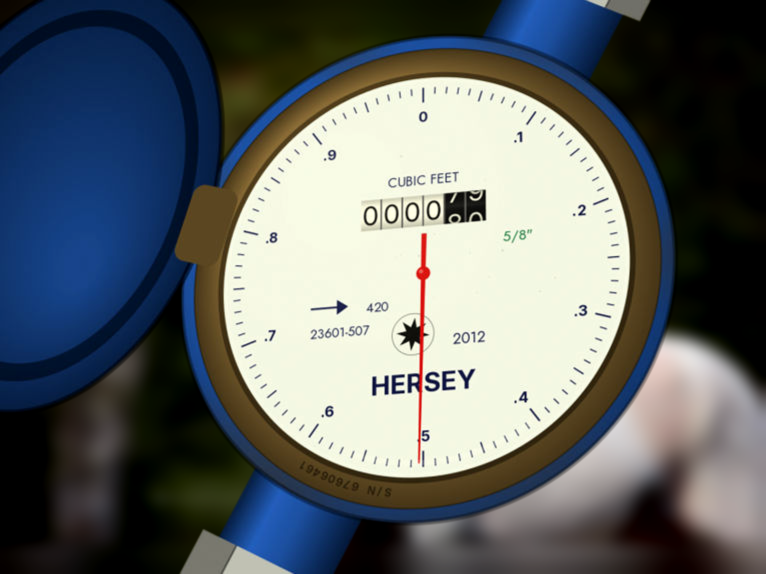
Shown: 79.50 ft³
